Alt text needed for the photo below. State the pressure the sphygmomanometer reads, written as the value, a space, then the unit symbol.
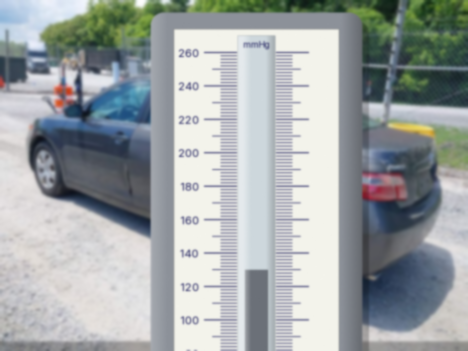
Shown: 130 mmHg
